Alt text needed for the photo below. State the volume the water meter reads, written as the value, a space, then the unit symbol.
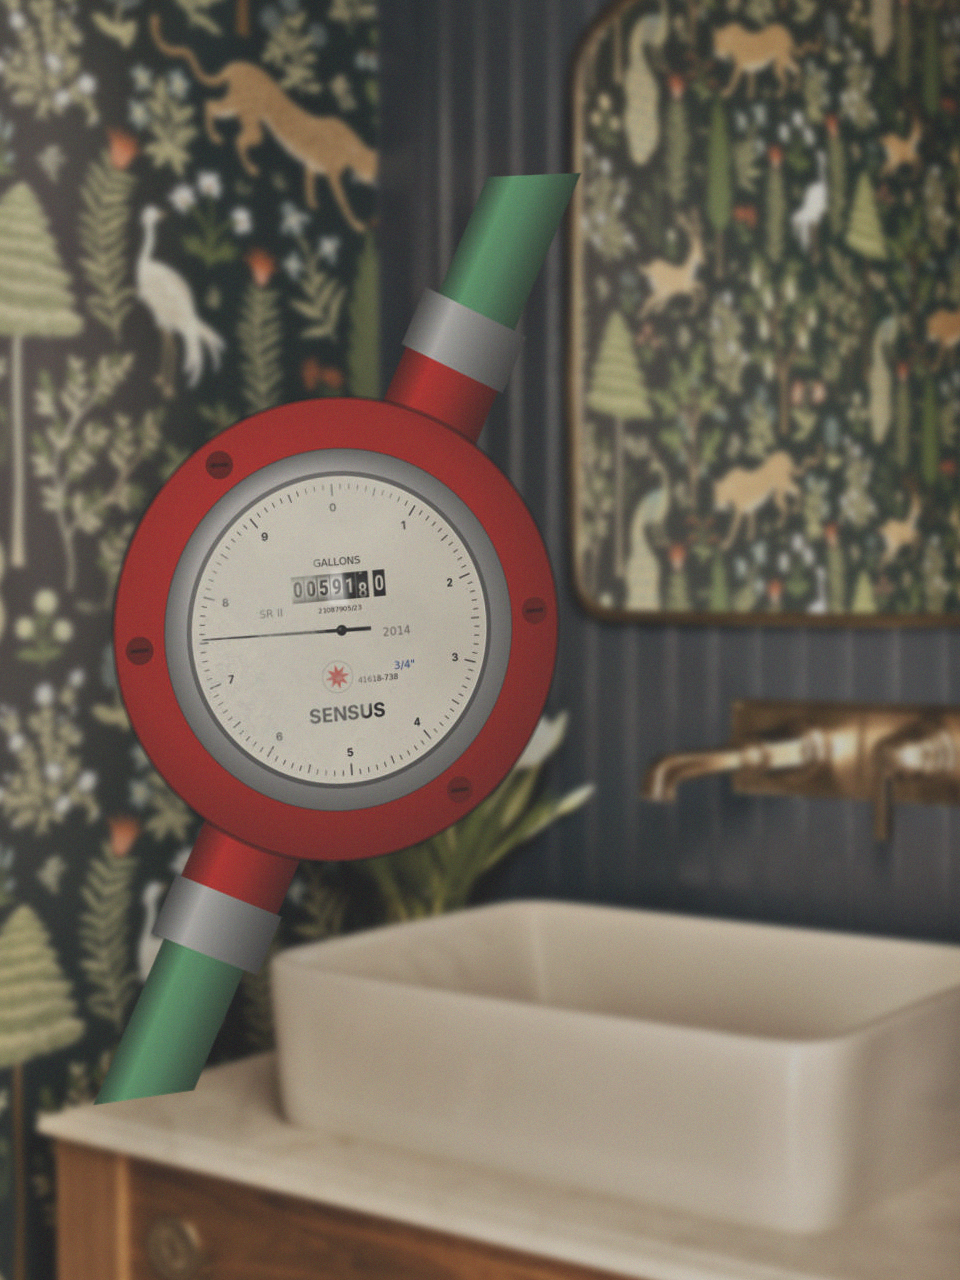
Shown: 59177.5 gal
